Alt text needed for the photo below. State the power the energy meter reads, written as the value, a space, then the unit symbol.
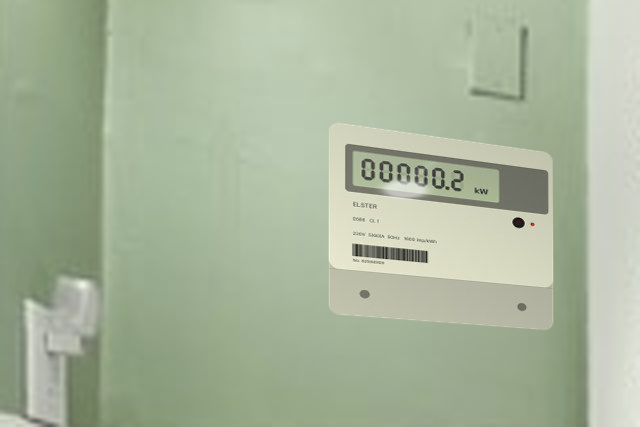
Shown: 0.2 kW
